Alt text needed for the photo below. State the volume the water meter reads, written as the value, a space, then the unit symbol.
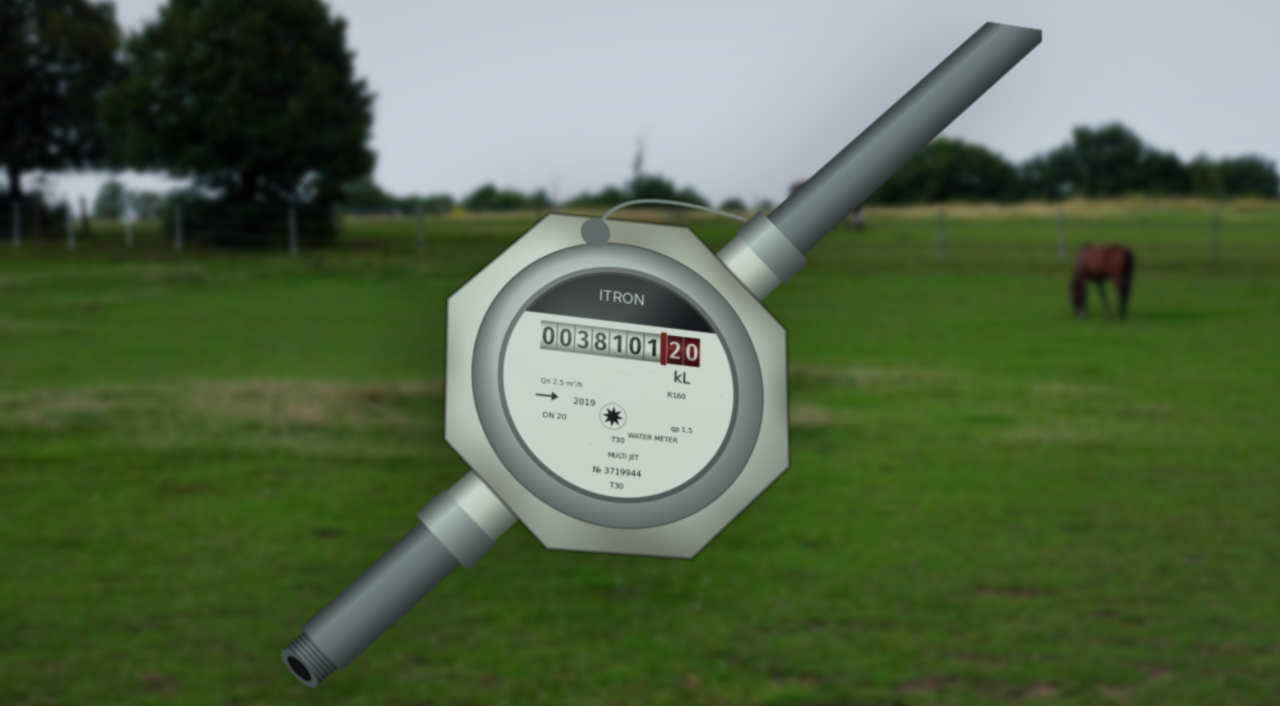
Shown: 38101.20 kL
